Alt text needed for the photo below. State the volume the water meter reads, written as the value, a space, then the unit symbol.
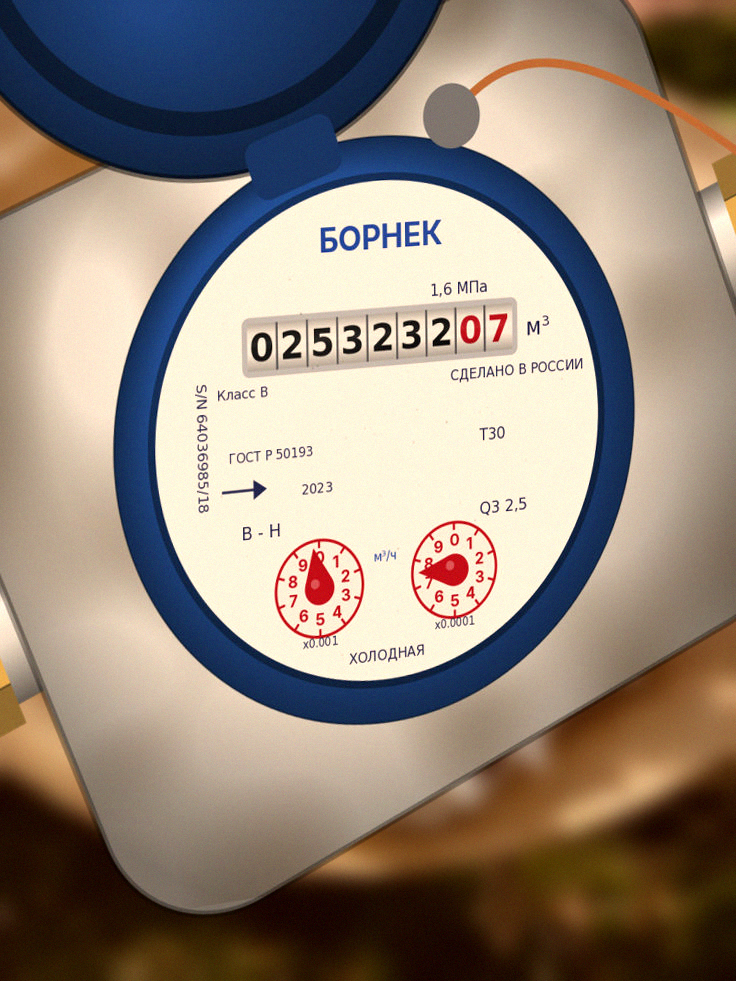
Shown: 253232.0697 m³
